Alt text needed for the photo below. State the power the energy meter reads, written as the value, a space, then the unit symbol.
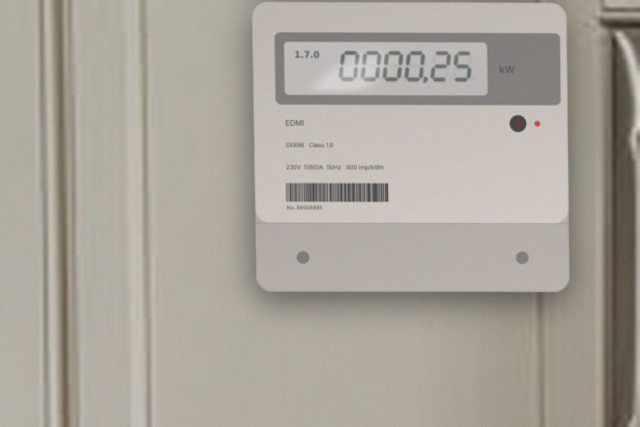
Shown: 0.25 kW
